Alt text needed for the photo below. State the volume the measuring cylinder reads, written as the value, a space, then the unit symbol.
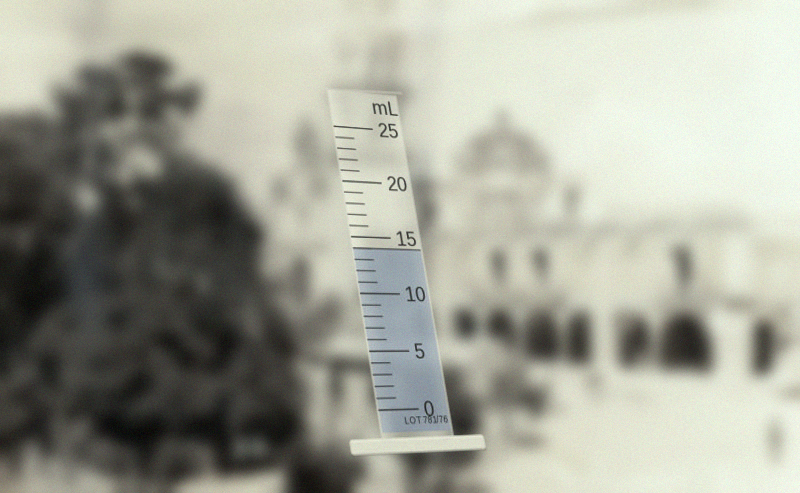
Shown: 14 mL
